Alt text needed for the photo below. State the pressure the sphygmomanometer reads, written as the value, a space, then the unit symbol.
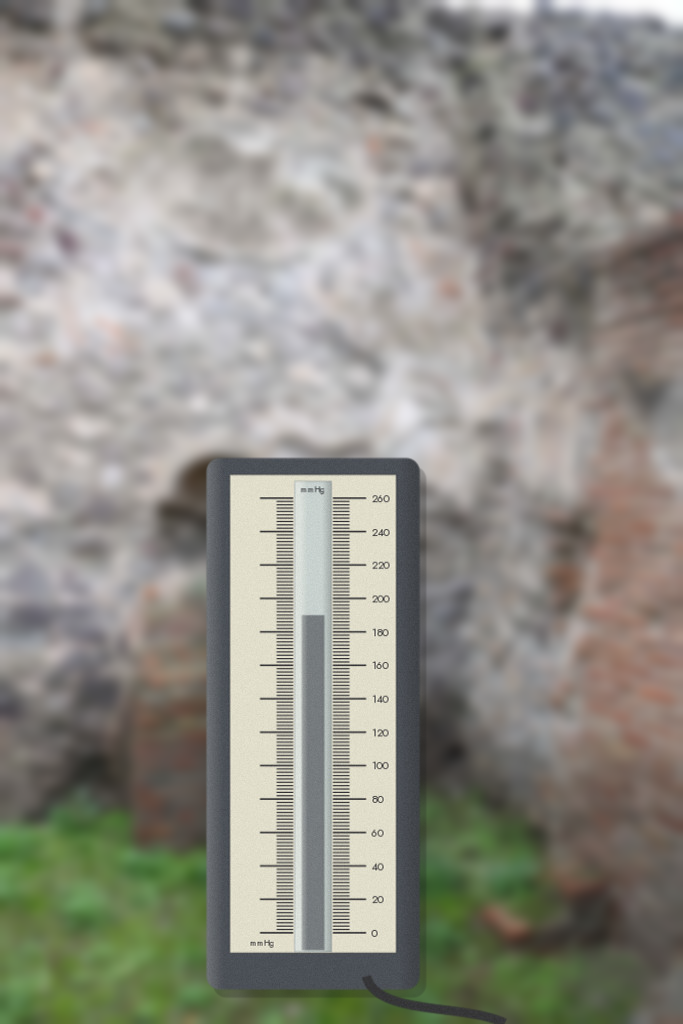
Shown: 190 mmHg
